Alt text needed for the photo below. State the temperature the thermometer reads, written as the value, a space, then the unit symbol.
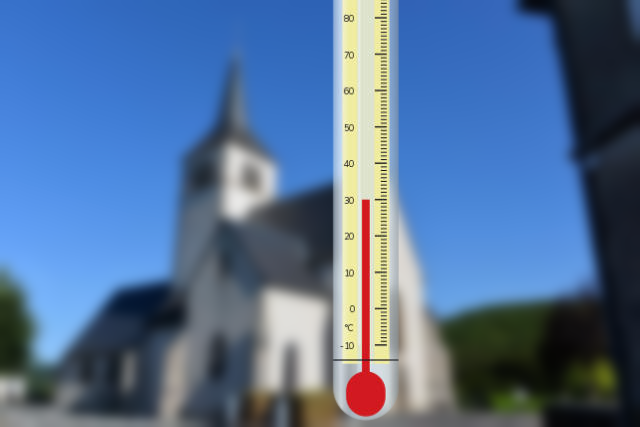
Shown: 30 °C
